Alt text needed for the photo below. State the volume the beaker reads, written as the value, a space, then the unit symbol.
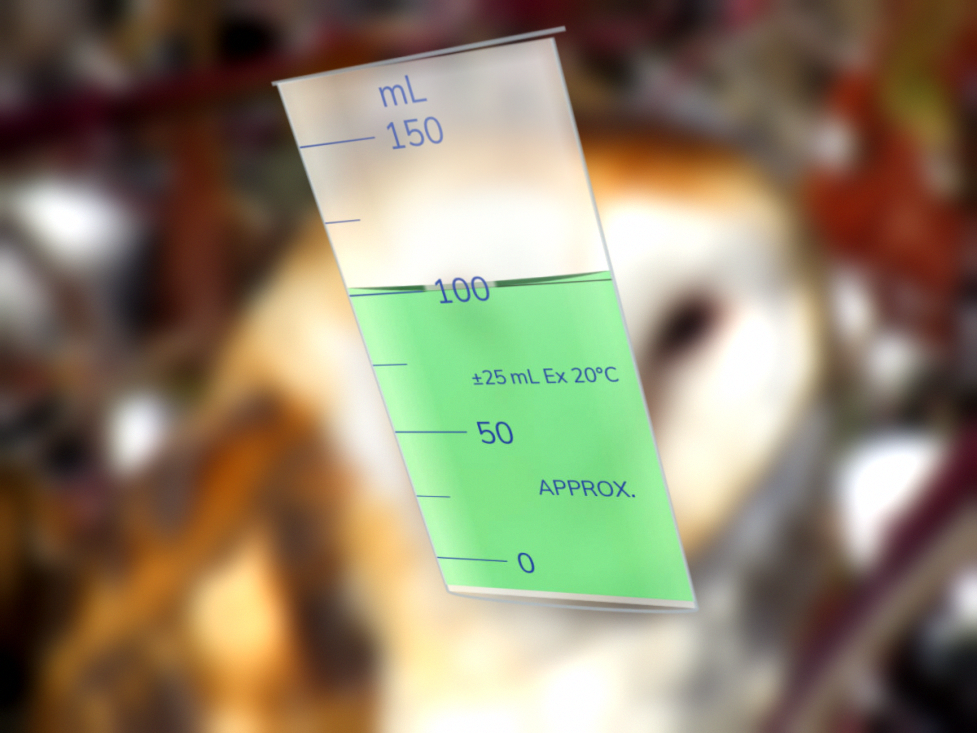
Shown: 100 mL
